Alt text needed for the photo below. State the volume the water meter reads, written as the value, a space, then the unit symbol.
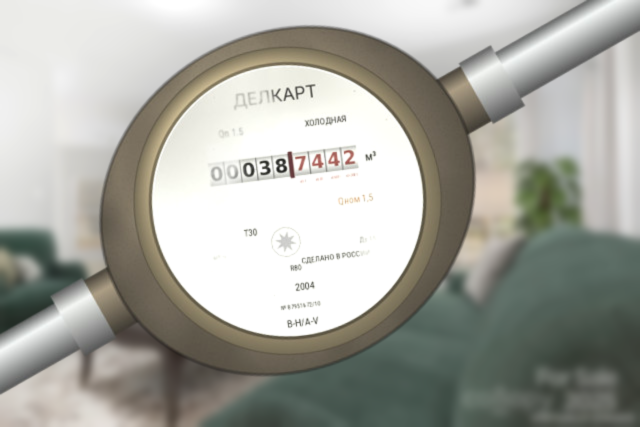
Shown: 38.7442 m³
